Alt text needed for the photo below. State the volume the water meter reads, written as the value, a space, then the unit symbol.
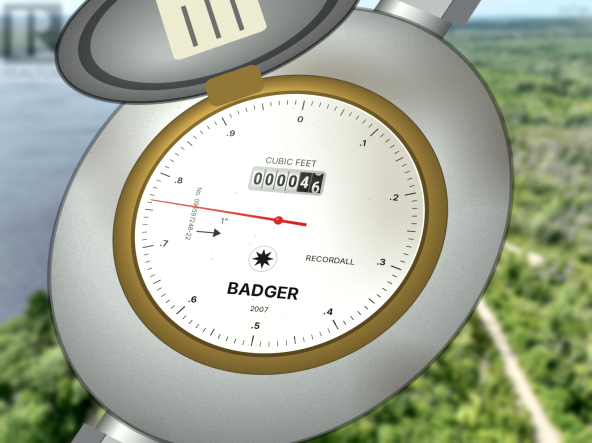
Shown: 45.76 ft³
